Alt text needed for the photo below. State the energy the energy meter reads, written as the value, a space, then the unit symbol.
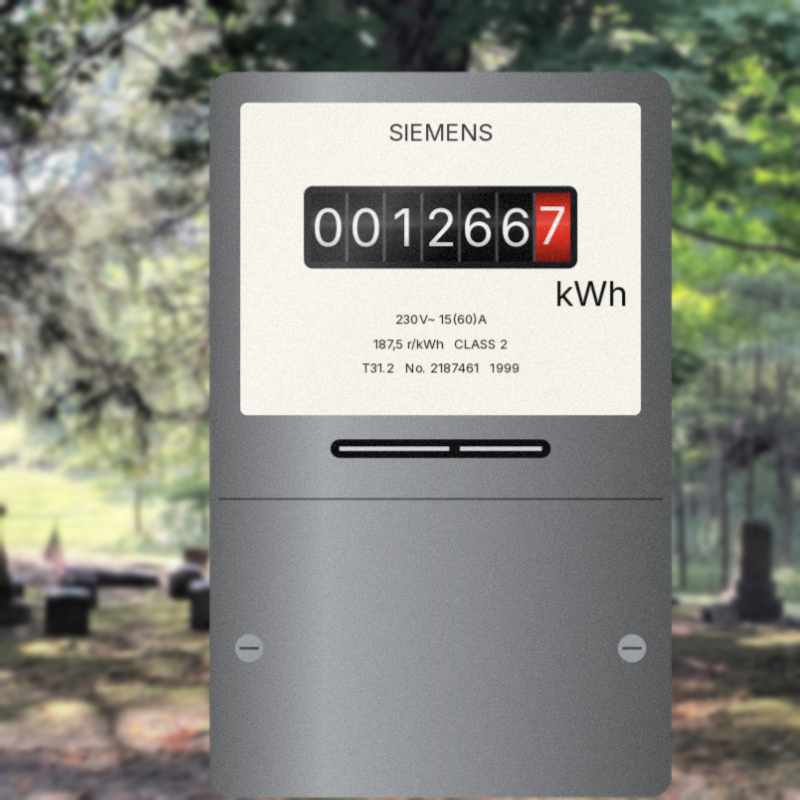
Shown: 1266.7 kWh
